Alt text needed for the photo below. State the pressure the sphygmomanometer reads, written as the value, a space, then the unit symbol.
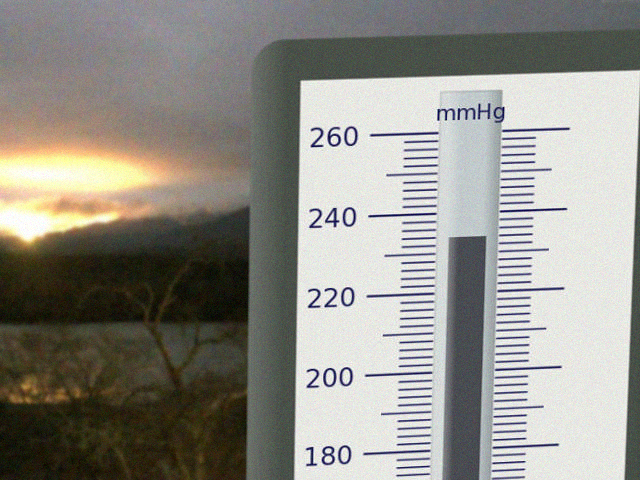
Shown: 234 mmHg
